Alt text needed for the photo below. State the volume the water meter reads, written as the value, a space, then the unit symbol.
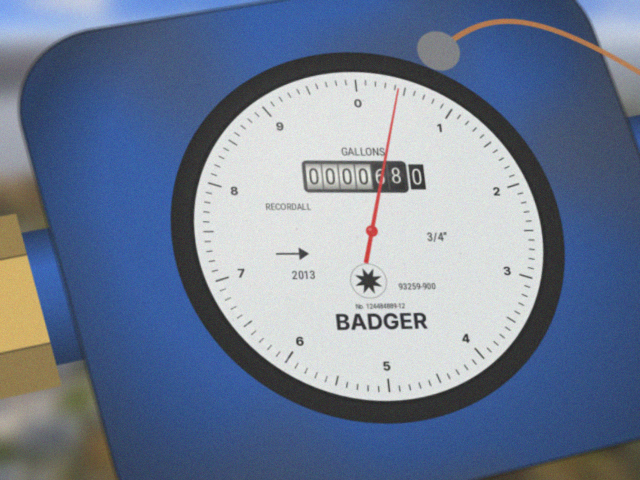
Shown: 680.4 gal
